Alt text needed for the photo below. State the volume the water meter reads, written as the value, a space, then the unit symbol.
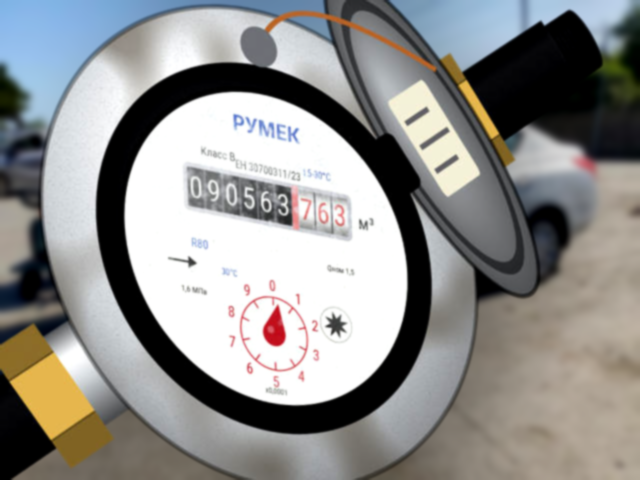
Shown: 90563.7630 m³
